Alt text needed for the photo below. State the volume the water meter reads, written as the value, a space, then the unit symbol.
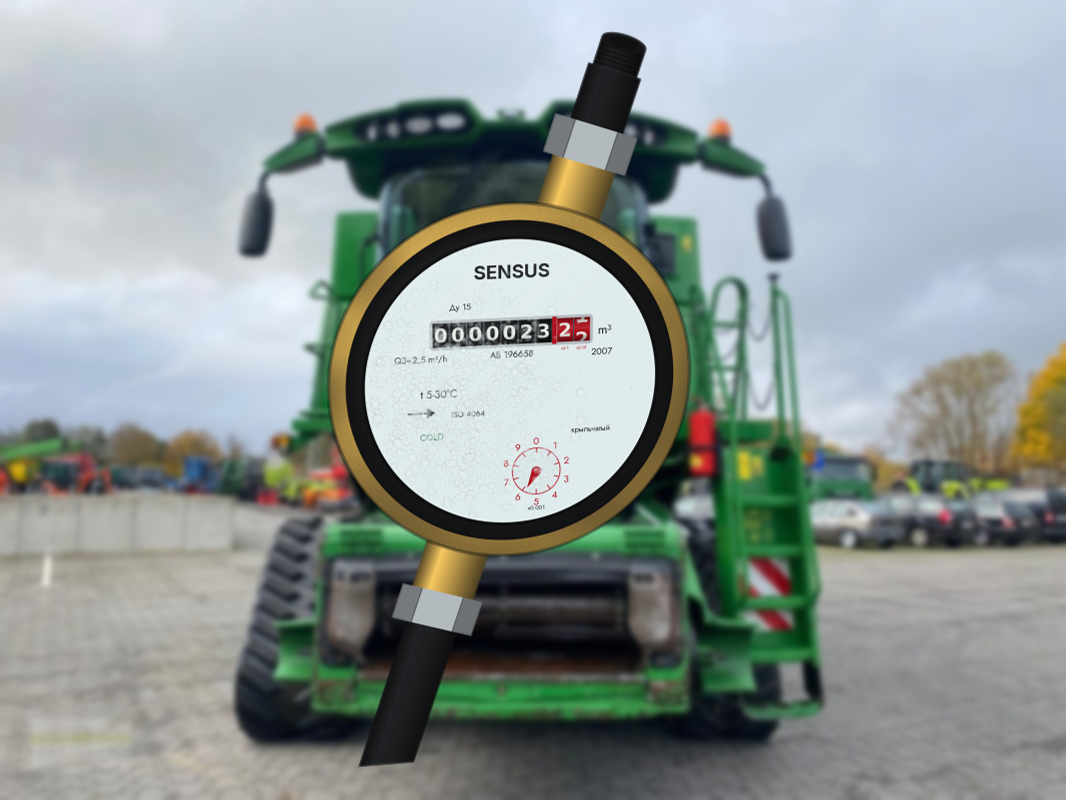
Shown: 23.215 m³
